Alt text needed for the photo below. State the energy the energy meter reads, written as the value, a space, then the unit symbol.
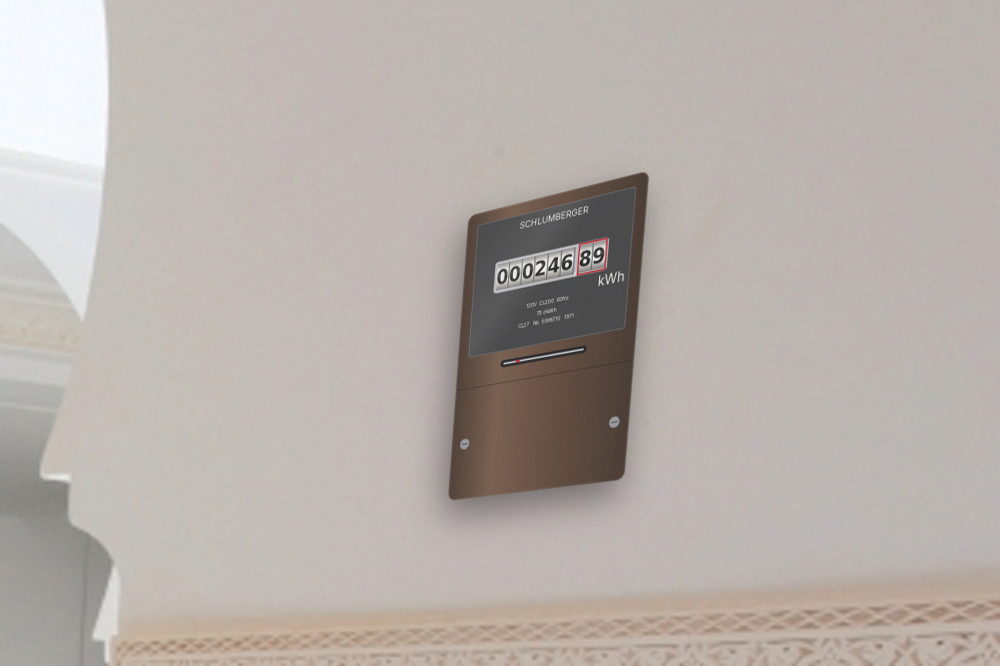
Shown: 246.89 kWh
